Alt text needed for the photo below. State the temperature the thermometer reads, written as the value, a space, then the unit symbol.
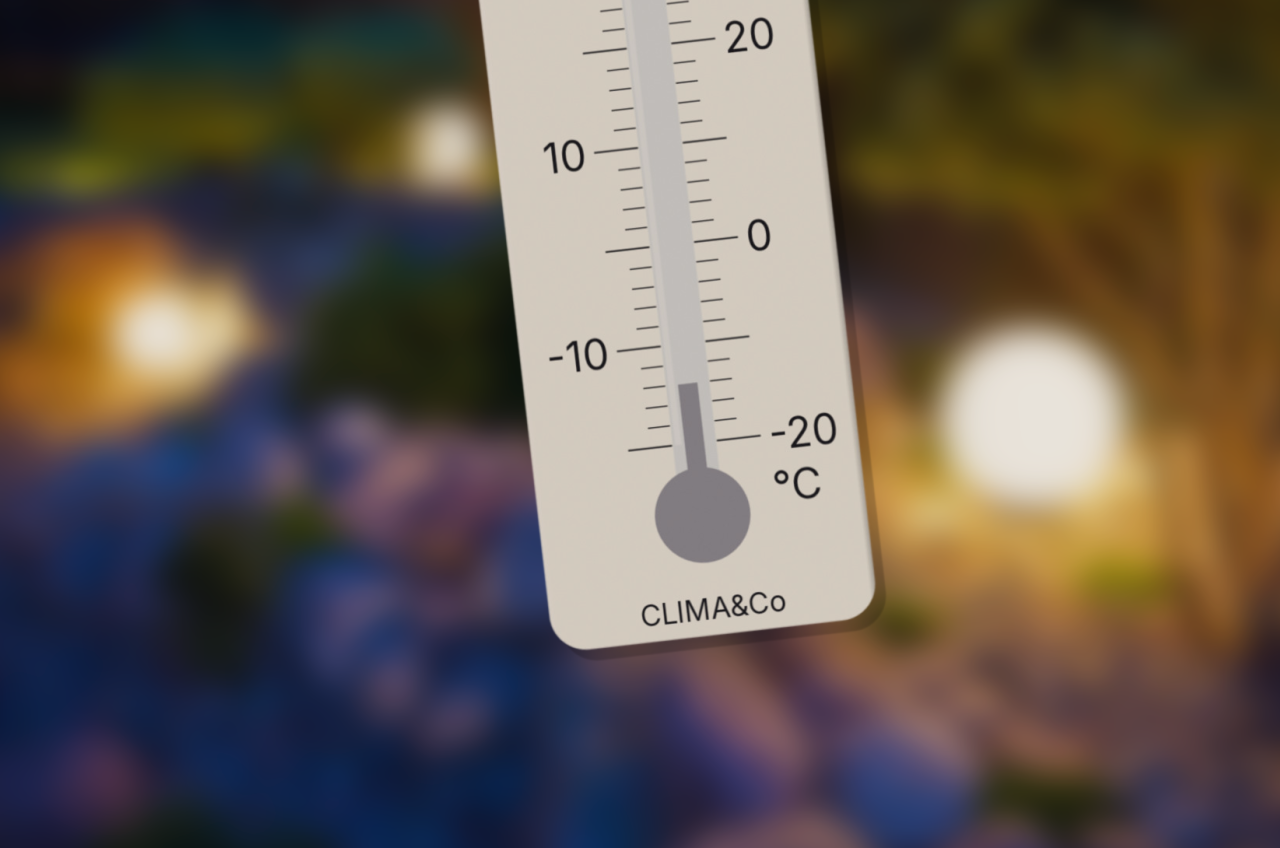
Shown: -14 °C
